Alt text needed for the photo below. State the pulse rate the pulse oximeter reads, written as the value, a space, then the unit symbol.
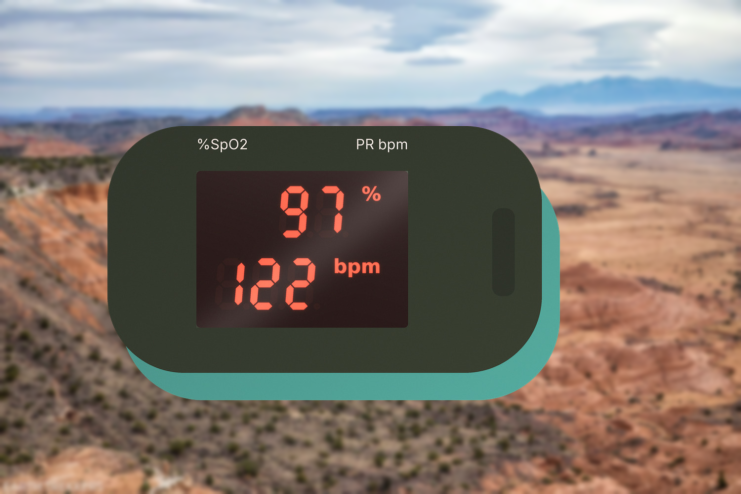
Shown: 122 bpm
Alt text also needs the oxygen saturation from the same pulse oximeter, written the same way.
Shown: 97 %
